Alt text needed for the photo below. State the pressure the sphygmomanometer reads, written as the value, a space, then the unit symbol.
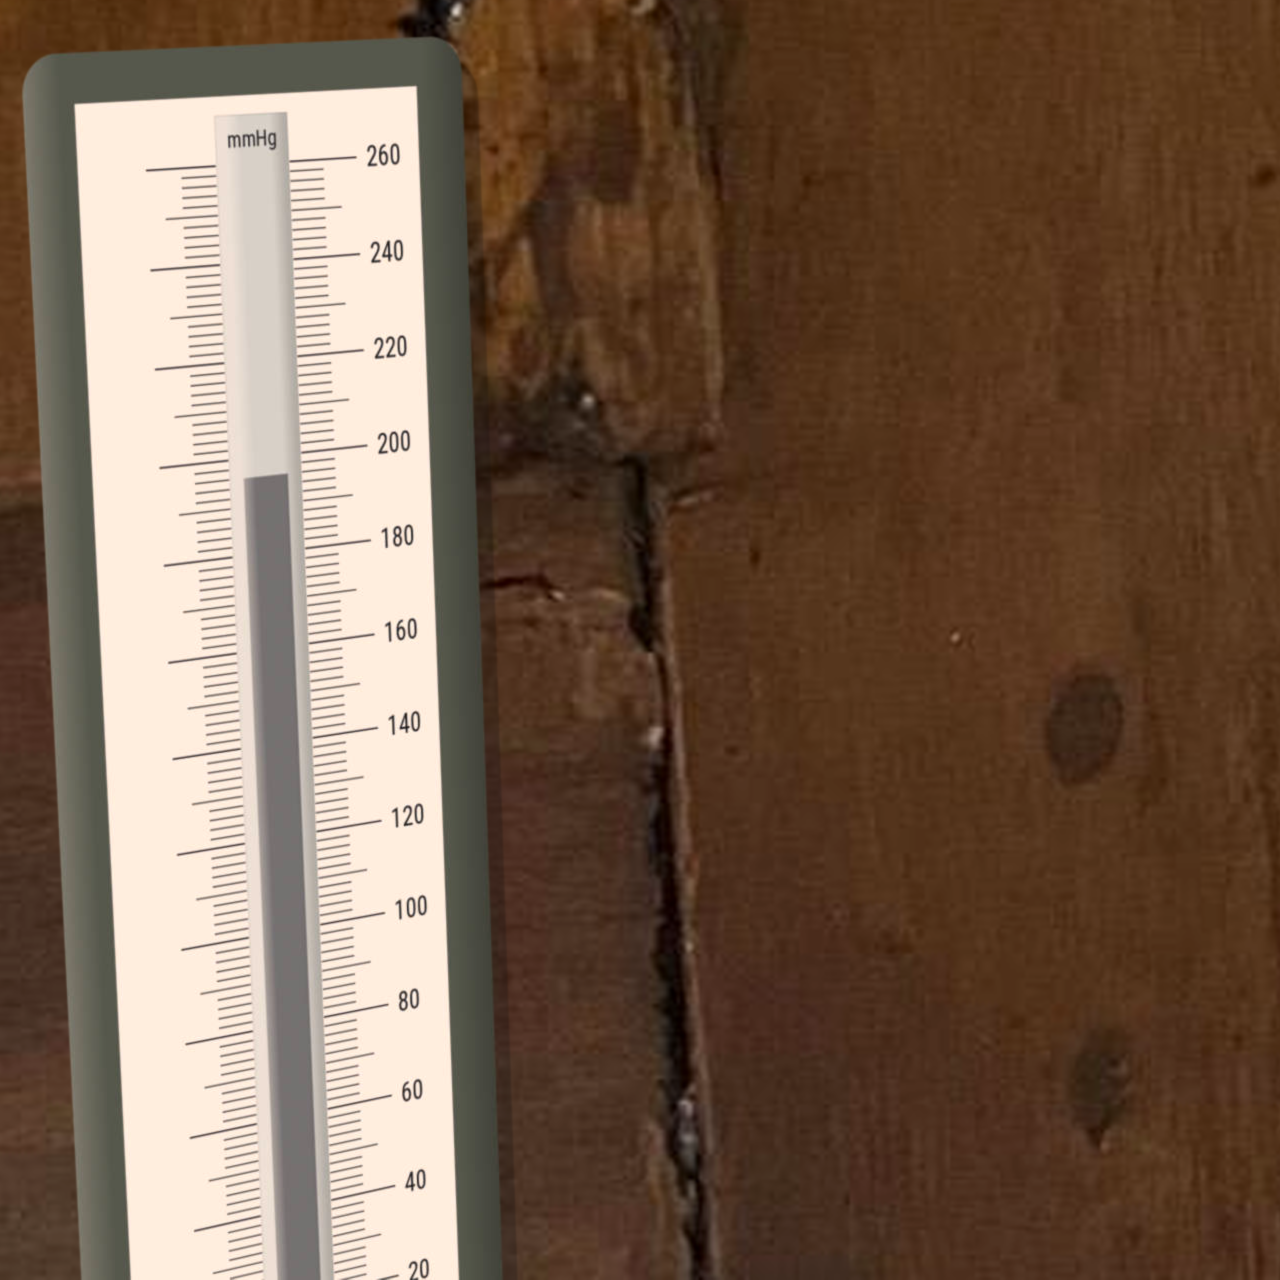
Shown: 196 mmHg
